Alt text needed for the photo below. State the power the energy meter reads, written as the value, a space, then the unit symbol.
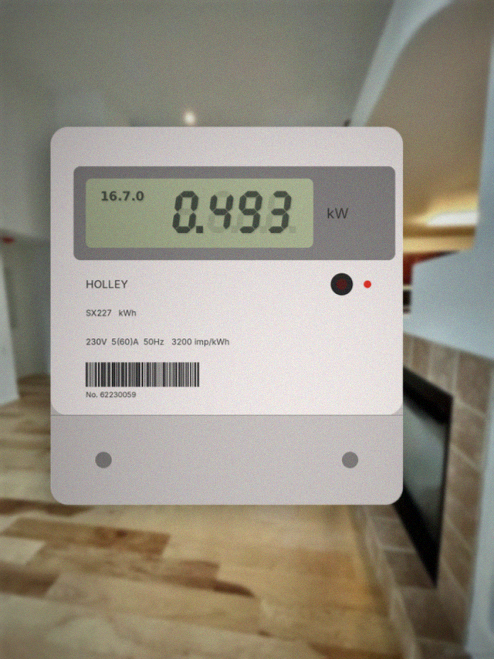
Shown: 0.493 kW
